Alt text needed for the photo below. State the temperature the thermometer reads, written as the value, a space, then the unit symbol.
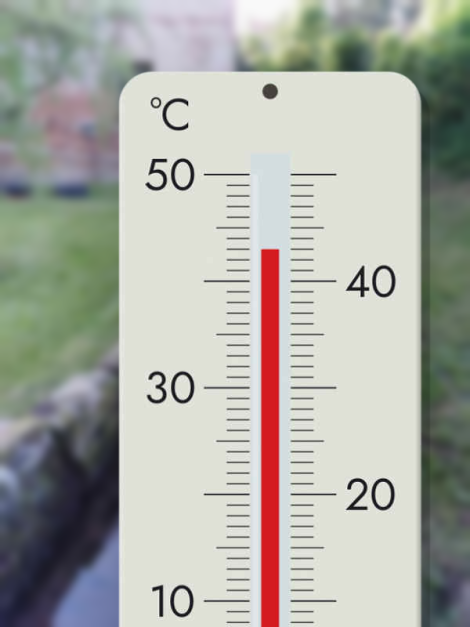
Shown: 43 °C
